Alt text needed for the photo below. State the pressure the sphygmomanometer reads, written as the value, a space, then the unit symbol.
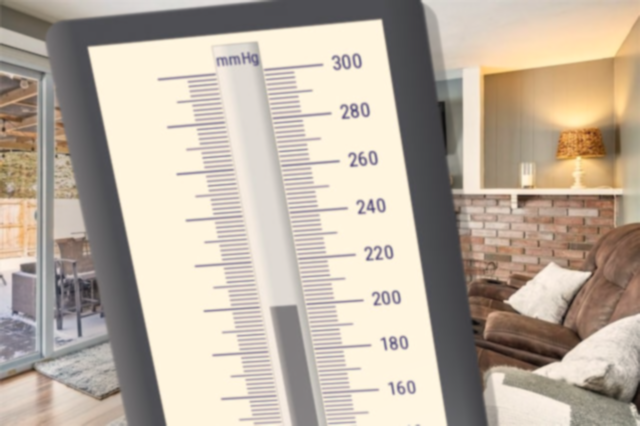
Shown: 200 mmHg
